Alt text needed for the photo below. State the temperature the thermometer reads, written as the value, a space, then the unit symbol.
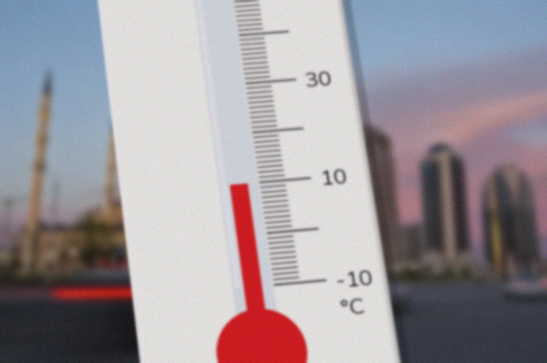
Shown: 10 °C
